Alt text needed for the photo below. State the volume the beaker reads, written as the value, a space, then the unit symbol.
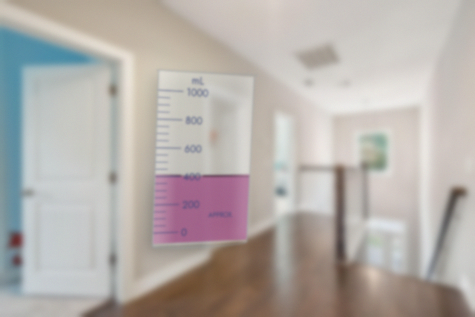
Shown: 400 mL
